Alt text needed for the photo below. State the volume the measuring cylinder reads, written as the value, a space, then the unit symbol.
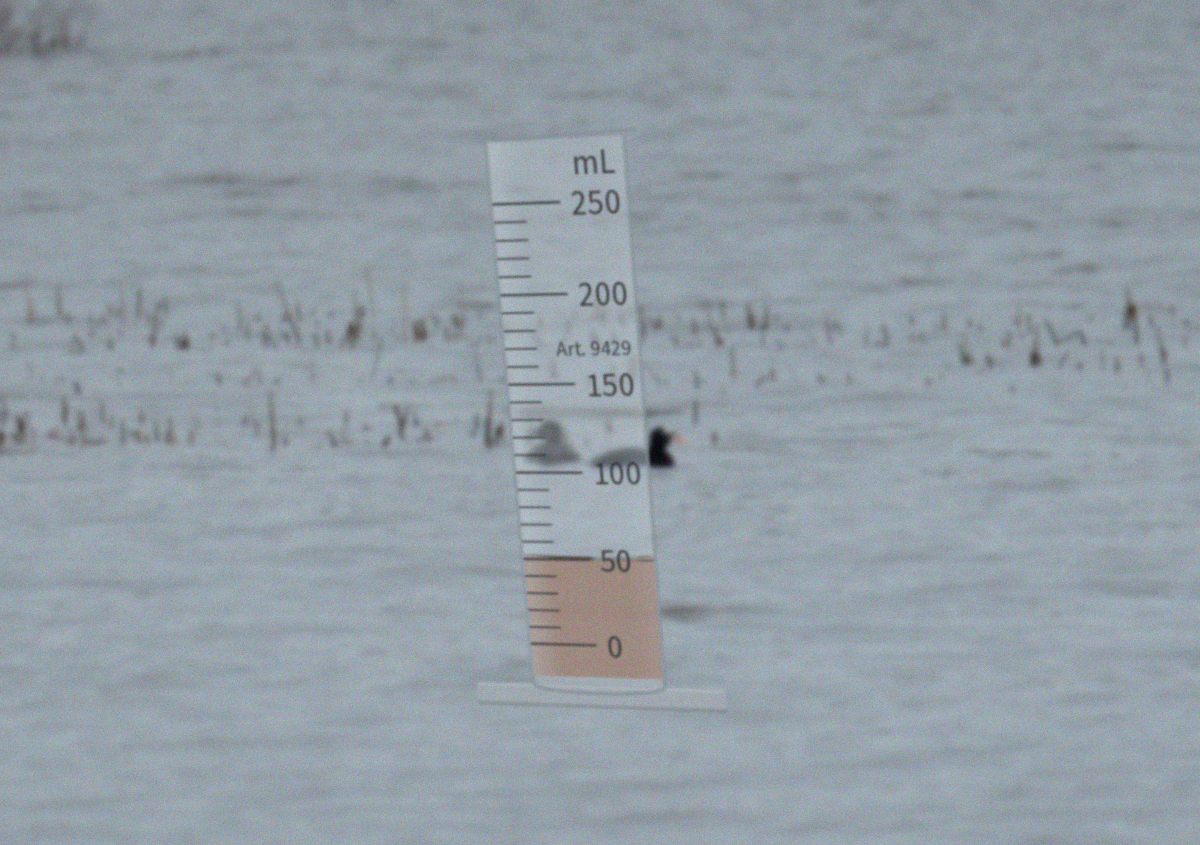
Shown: 50 mL
